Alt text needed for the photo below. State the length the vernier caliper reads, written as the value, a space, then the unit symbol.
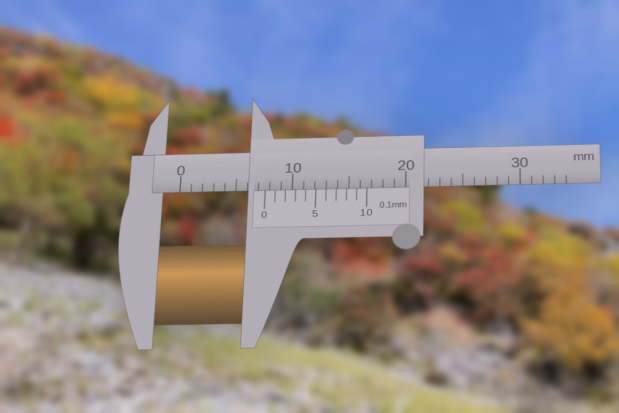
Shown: 7.6 mm
